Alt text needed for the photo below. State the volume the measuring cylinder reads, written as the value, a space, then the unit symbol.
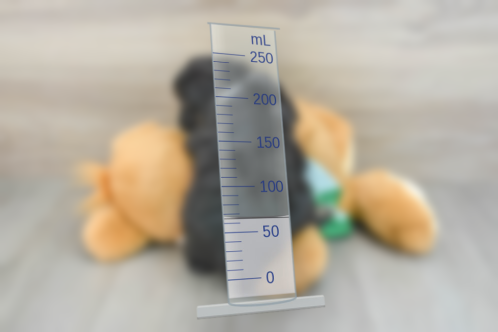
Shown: 65 mL
